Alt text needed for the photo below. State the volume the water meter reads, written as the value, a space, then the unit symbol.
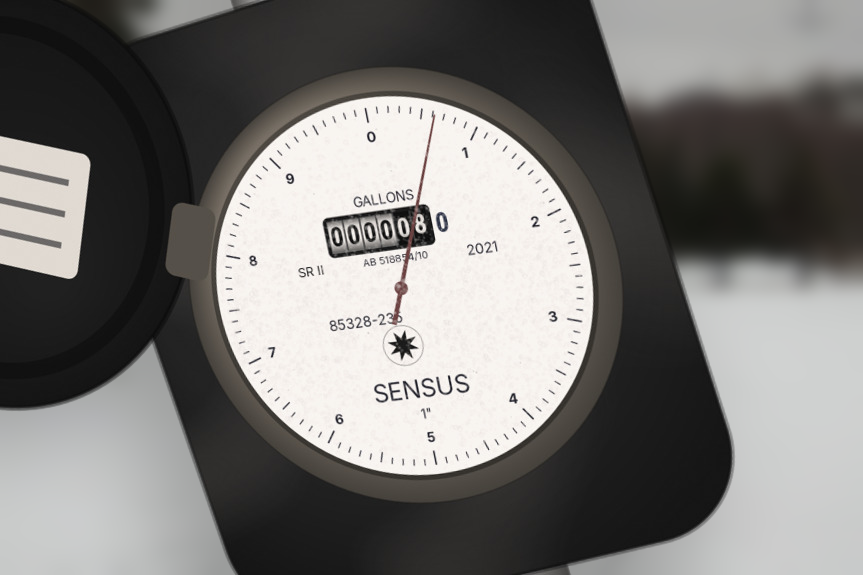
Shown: 80.6 gal
